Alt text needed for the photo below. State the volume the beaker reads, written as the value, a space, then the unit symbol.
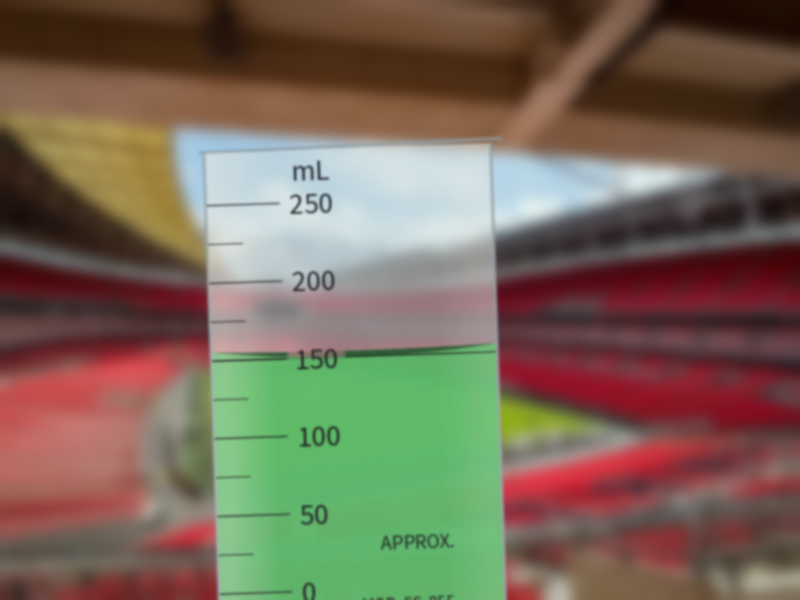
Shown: 150 mL
